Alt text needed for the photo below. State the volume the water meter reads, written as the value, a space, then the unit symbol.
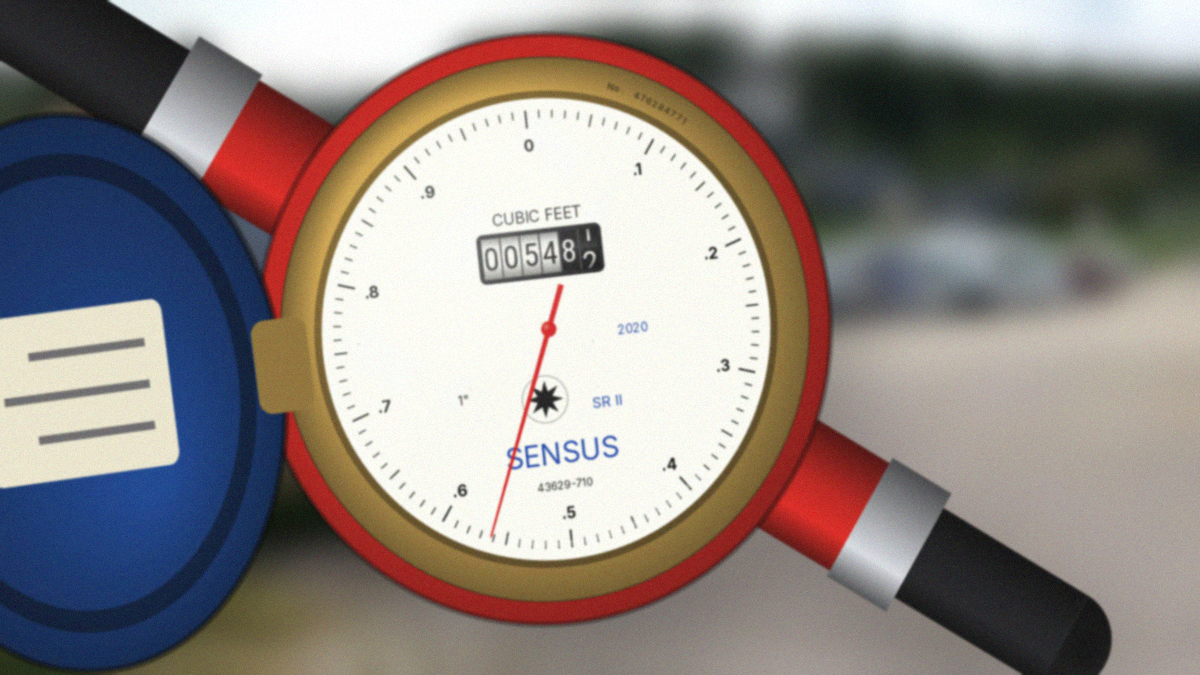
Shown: 5481.56 ft³
